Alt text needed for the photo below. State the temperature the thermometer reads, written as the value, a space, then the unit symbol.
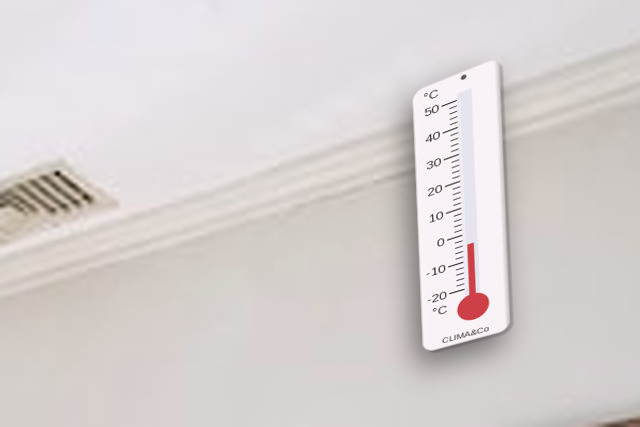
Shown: -4 °C
